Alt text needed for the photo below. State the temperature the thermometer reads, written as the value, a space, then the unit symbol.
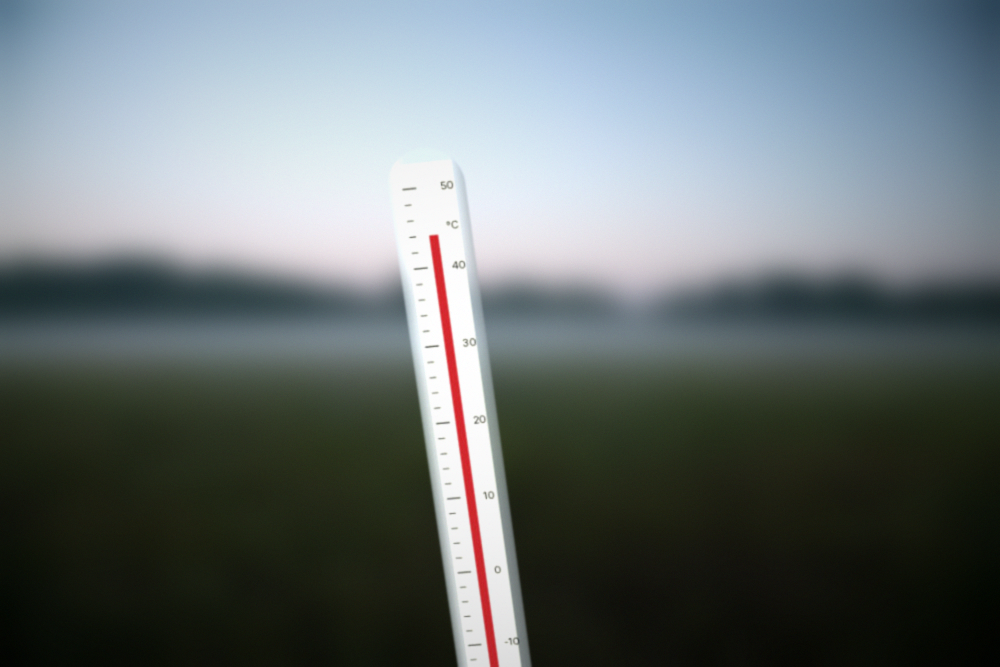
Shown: 44 °C
